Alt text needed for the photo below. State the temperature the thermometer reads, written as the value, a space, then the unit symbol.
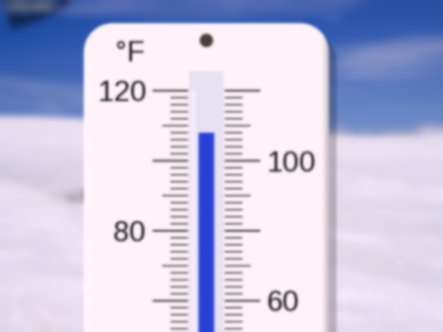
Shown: 108 °F
